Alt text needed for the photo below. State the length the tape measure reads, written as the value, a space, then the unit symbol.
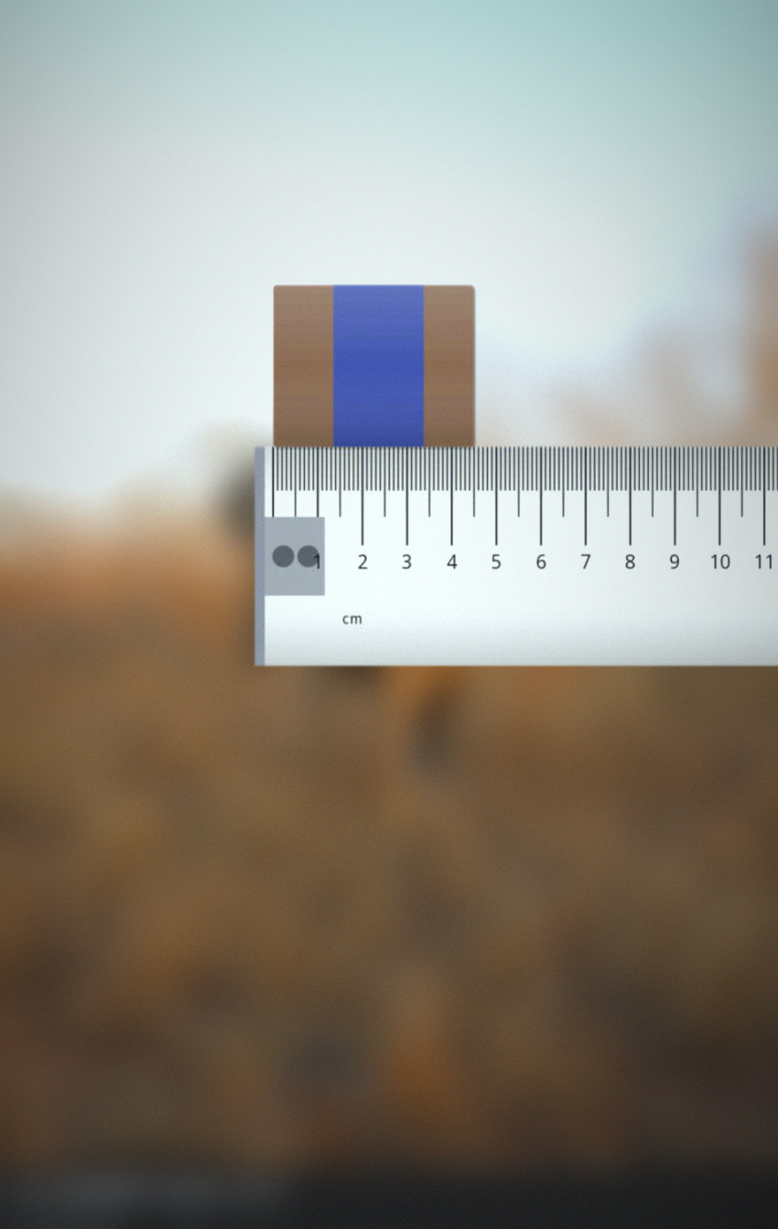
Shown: 4.5 cm
